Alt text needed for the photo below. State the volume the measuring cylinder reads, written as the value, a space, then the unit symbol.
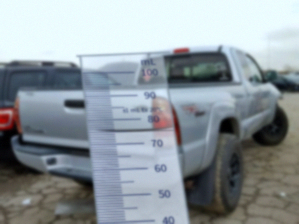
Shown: 75 mL
